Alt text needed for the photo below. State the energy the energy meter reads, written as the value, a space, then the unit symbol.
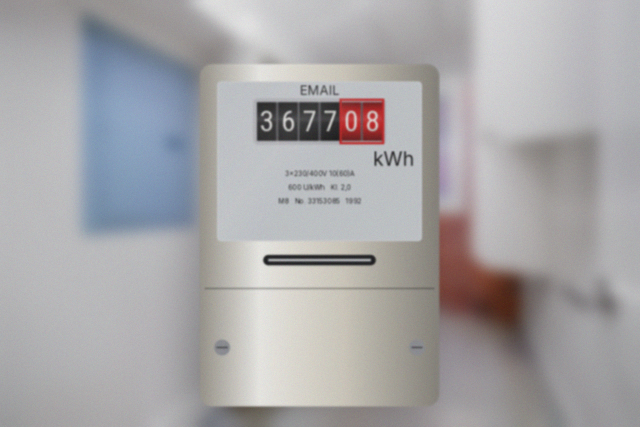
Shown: 3677.08 kWh
